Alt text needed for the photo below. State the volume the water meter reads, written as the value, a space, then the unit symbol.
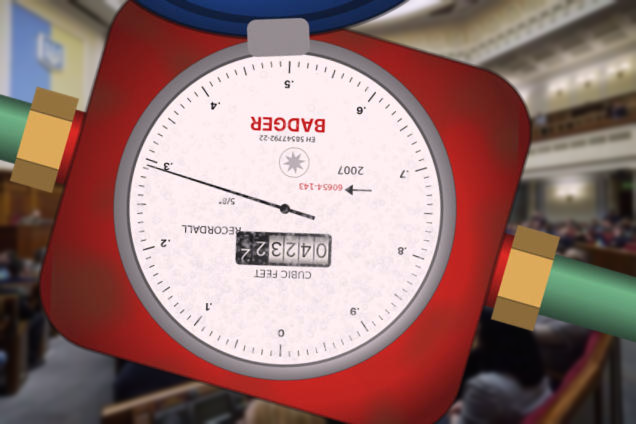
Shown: 42322.29 ft³
